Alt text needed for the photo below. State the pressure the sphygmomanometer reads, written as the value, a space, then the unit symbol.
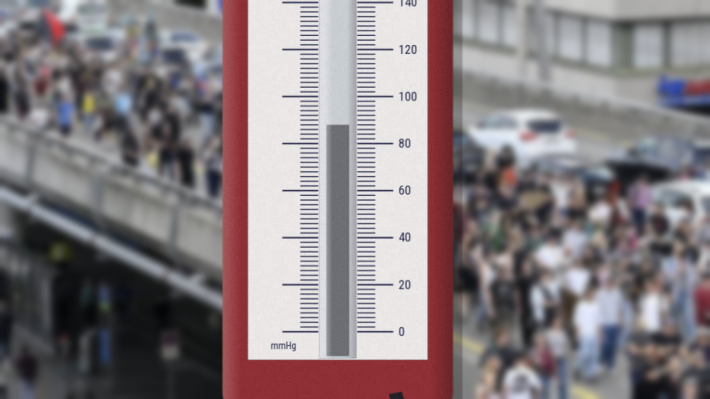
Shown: 88 mmHg
